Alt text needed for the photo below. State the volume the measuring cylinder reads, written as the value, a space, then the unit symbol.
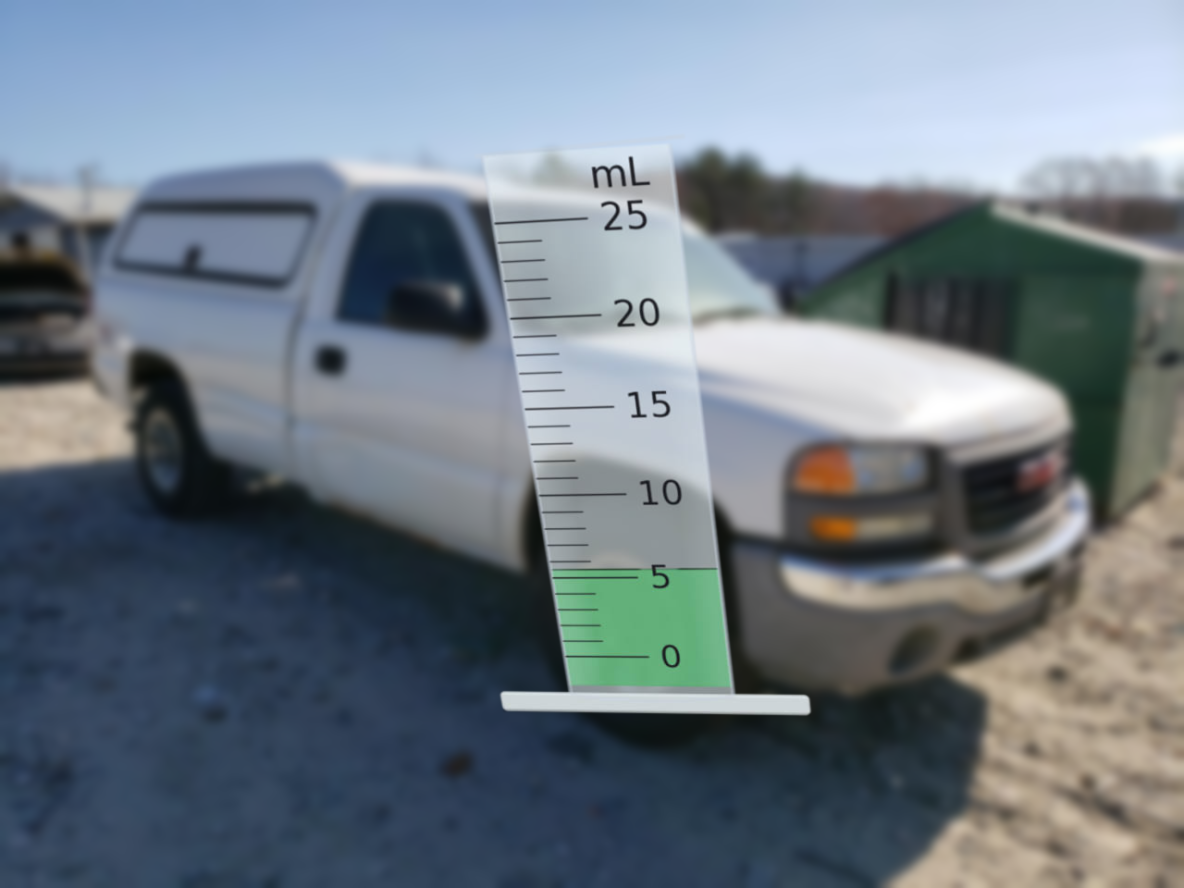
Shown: 5.5 mL
